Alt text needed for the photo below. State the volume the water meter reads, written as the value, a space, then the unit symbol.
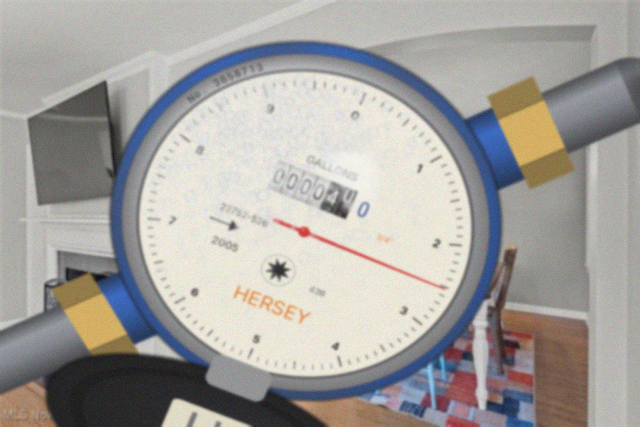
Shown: 402.5 gal
